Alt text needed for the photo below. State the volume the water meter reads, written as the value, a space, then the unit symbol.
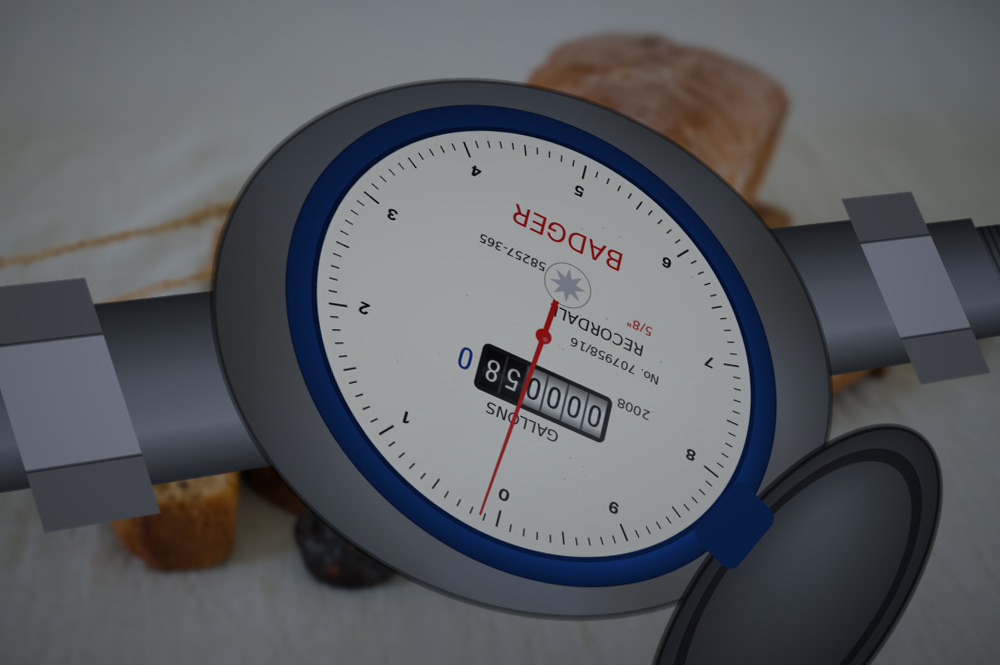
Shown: 580.1 gal
